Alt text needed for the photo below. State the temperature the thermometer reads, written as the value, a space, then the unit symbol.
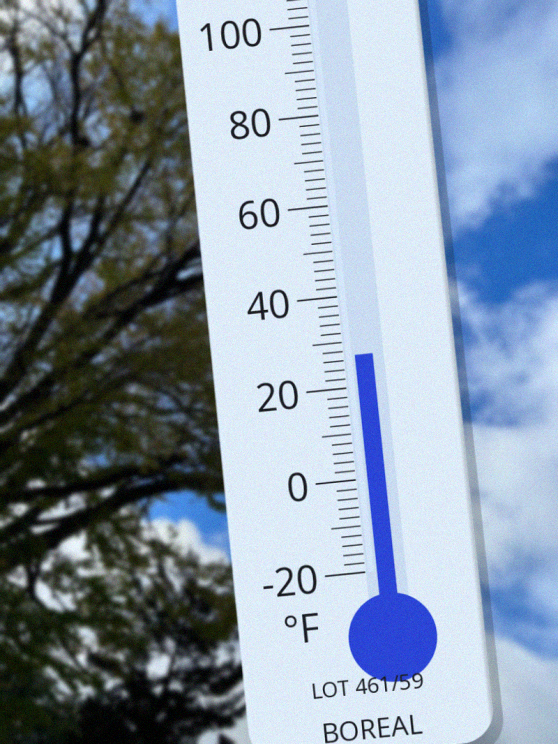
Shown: 27 °F
